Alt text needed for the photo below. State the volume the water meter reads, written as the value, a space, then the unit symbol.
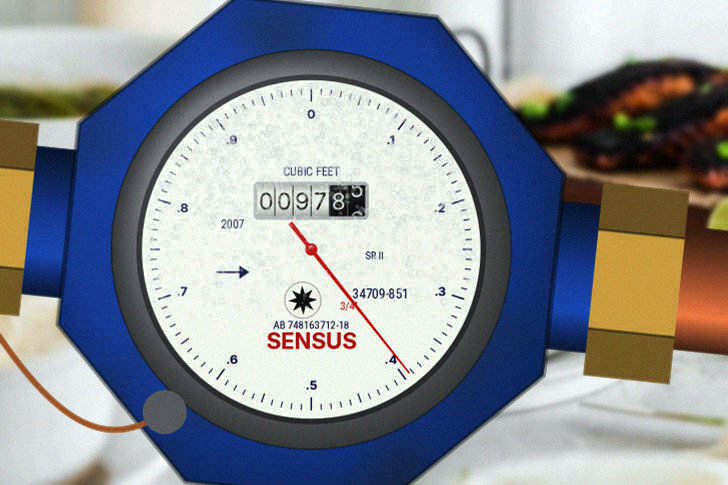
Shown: 9785.39 ft³
